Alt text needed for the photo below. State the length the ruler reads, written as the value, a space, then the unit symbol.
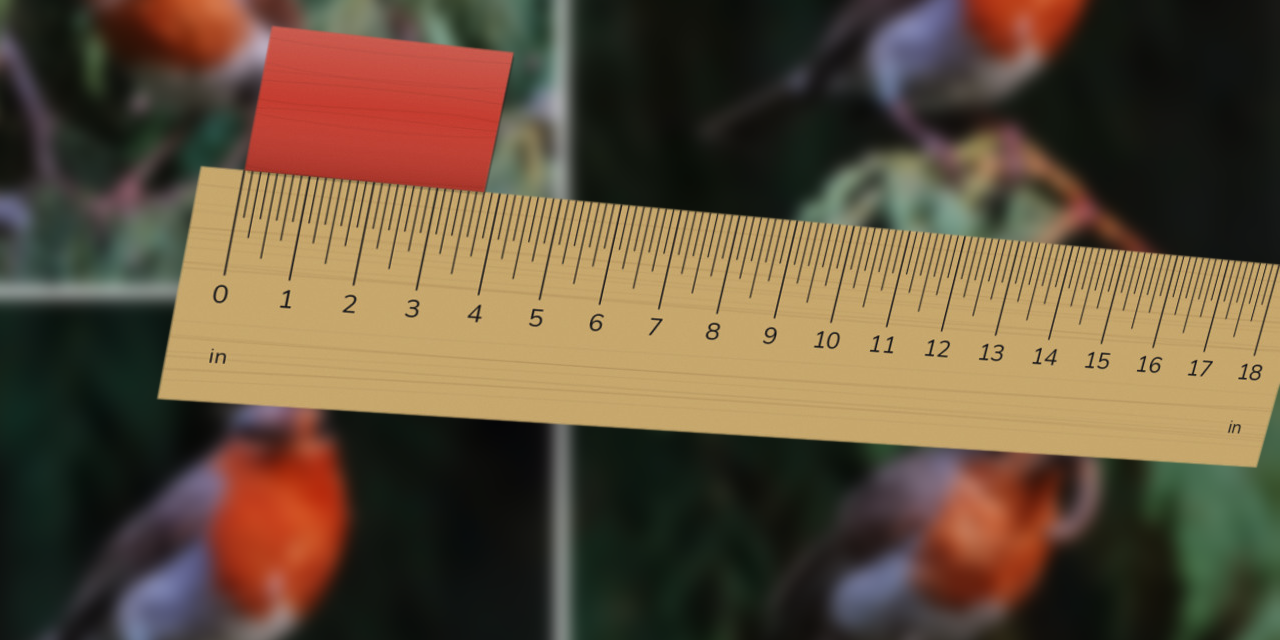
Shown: 3.75 in
